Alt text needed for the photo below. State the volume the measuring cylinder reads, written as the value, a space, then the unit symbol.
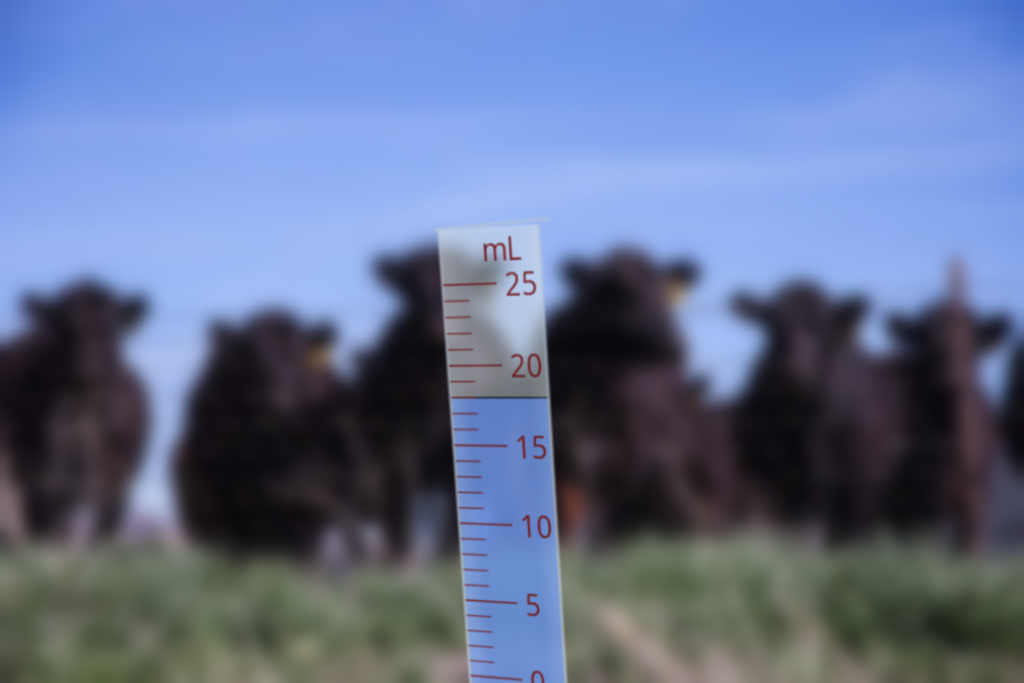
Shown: 18 mL
